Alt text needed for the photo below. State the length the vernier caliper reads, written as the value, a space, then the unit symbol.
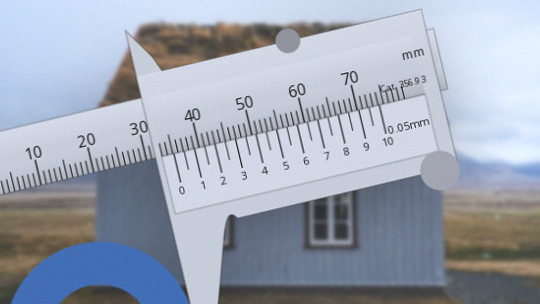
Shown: 35.2 mm
